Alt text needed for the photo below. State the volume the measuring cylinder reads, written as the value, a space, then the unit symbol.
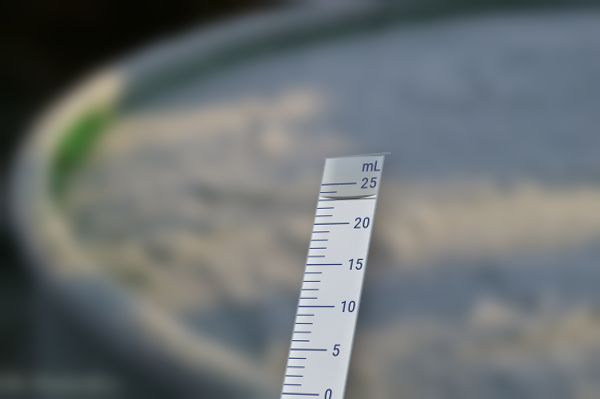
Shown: 23 mL
